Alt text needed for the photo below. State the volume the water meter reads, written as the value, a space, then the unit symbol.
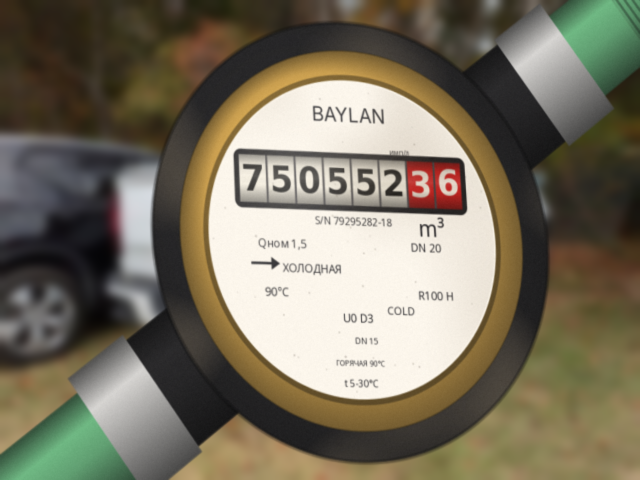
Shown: 750552.36 m³
